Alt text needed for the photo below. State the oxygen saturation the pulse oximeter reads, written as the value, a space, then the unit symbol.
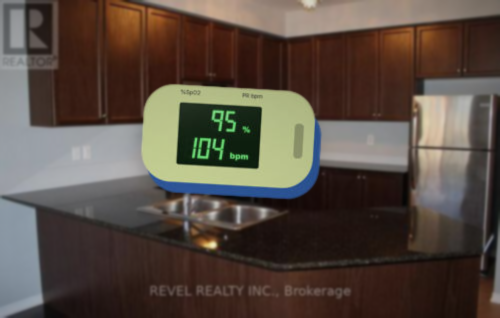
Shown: 95 %
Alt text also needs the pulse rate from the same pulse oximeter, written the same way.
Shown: 104 bpm
